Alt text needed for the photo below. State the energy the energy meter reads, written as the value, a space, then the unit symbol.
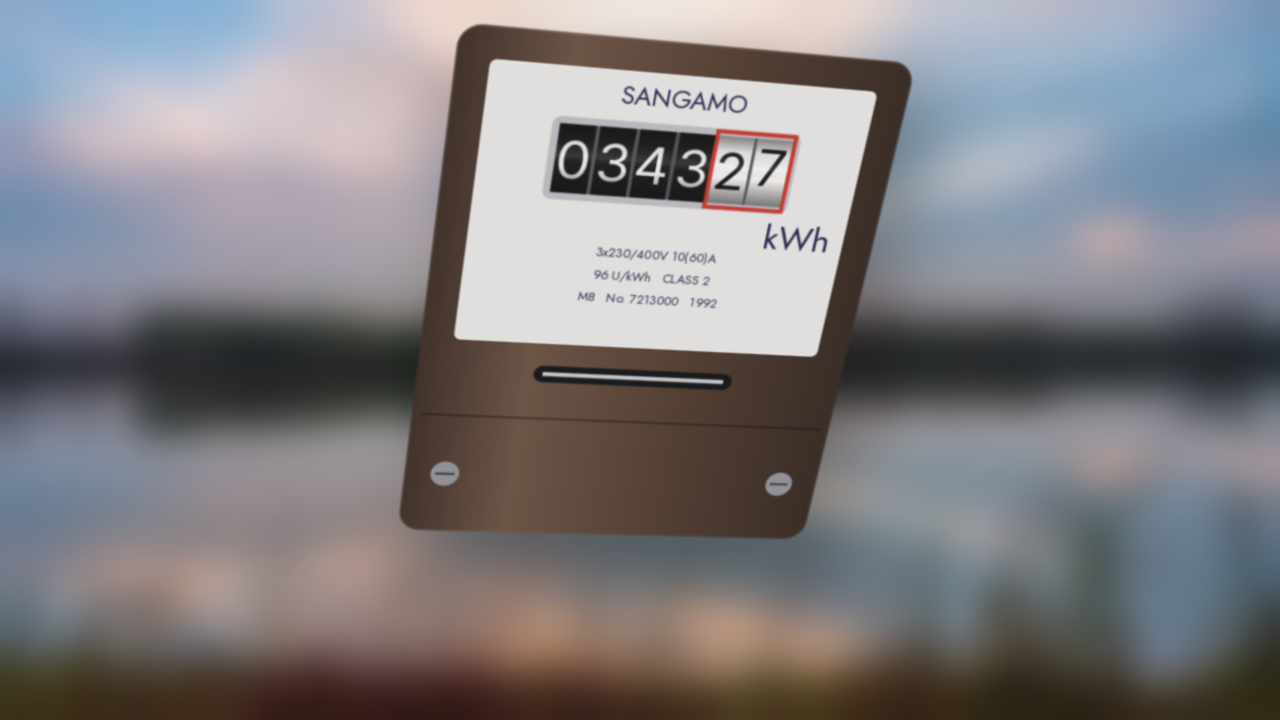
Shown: 343.27 kWh
